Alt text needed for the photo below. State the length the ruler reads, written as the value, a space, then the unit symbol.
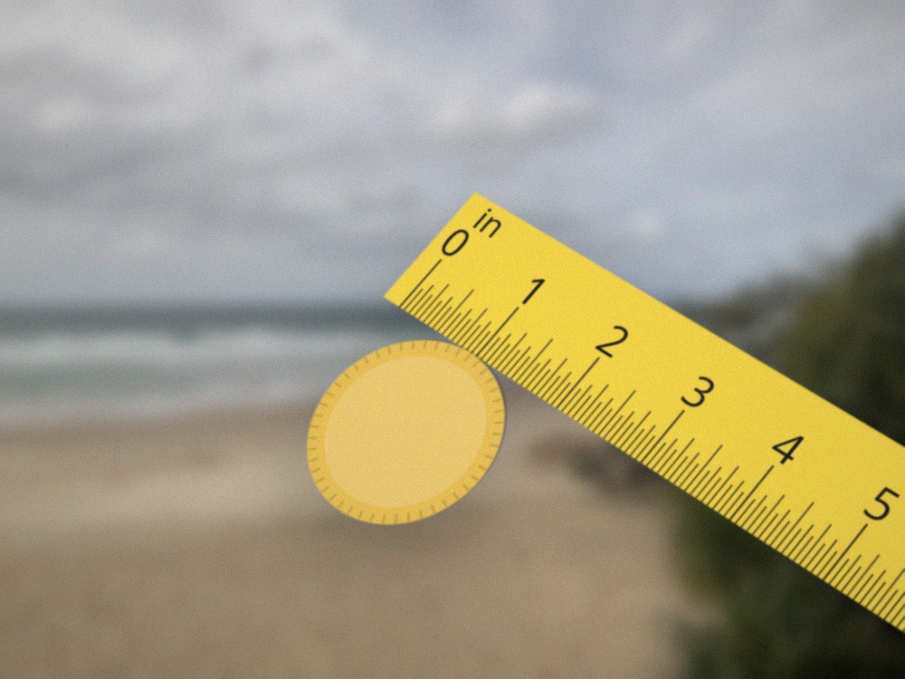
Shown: 1.875 in
